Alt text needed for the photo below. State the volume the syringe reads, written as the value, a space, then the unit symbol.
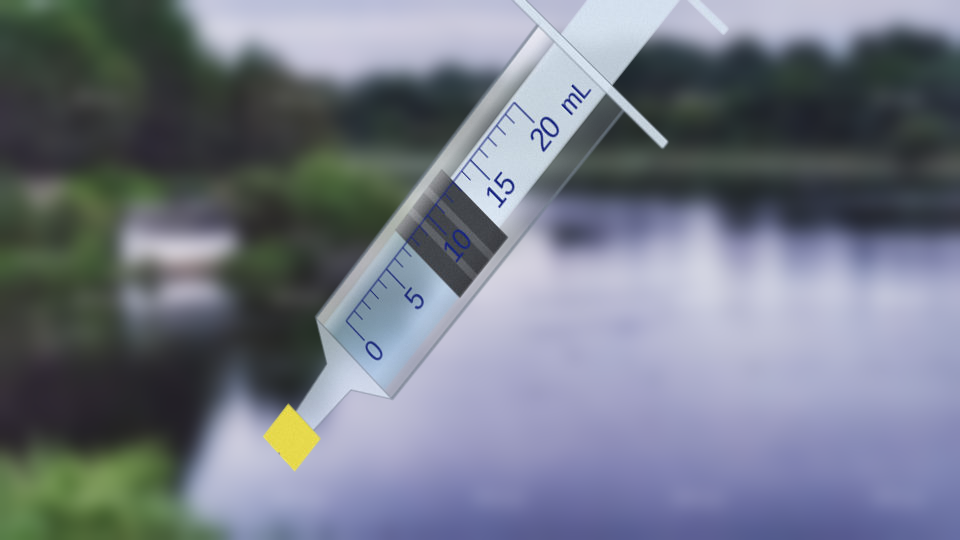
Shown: 7.5 mL
